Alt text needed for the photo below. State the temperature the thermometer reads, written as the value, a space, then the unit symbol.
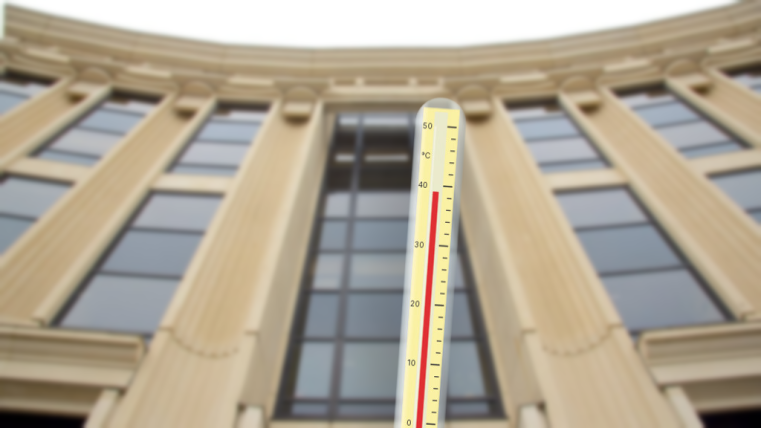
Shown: 39 °C
